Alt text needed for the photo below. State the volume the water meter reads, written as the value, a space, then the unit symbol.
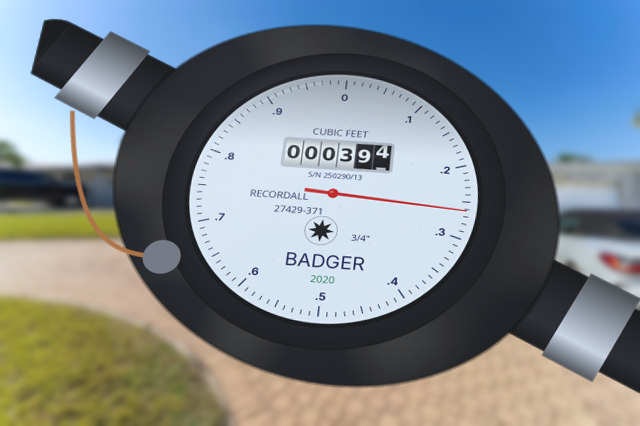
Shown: 394.26 ft³
